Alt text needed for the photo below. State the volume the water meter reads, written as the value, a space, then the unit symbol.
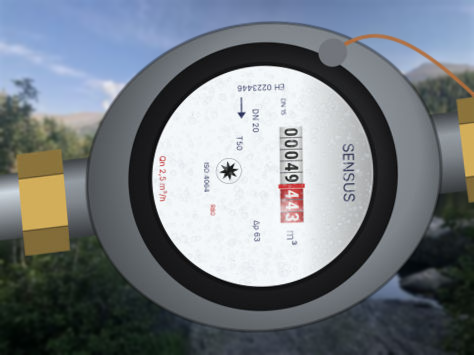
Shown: 49.443 m³
